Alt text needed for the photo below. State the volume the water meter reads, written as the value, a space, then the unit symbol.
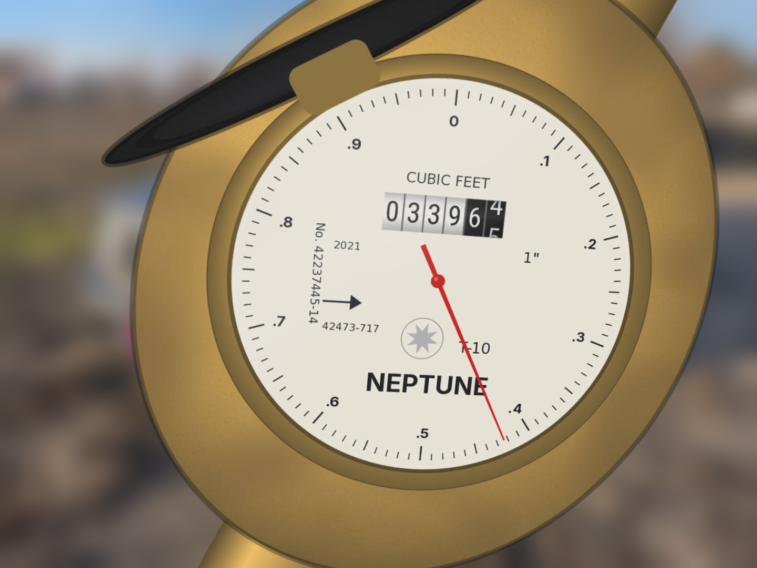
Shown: 33964.42 ft³
